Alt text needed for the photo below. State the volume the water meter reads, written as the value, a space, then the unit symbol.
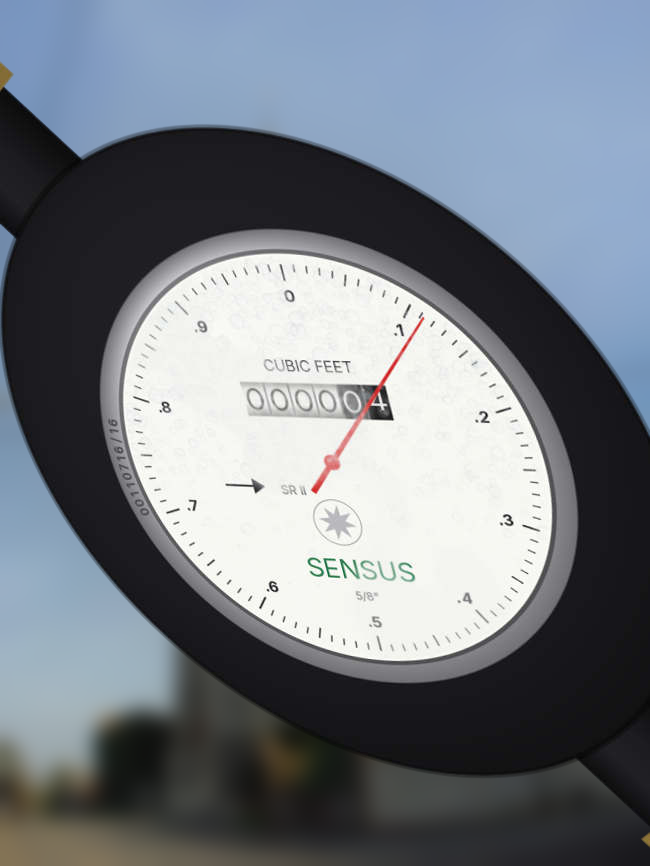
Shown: 4.11 ft³
